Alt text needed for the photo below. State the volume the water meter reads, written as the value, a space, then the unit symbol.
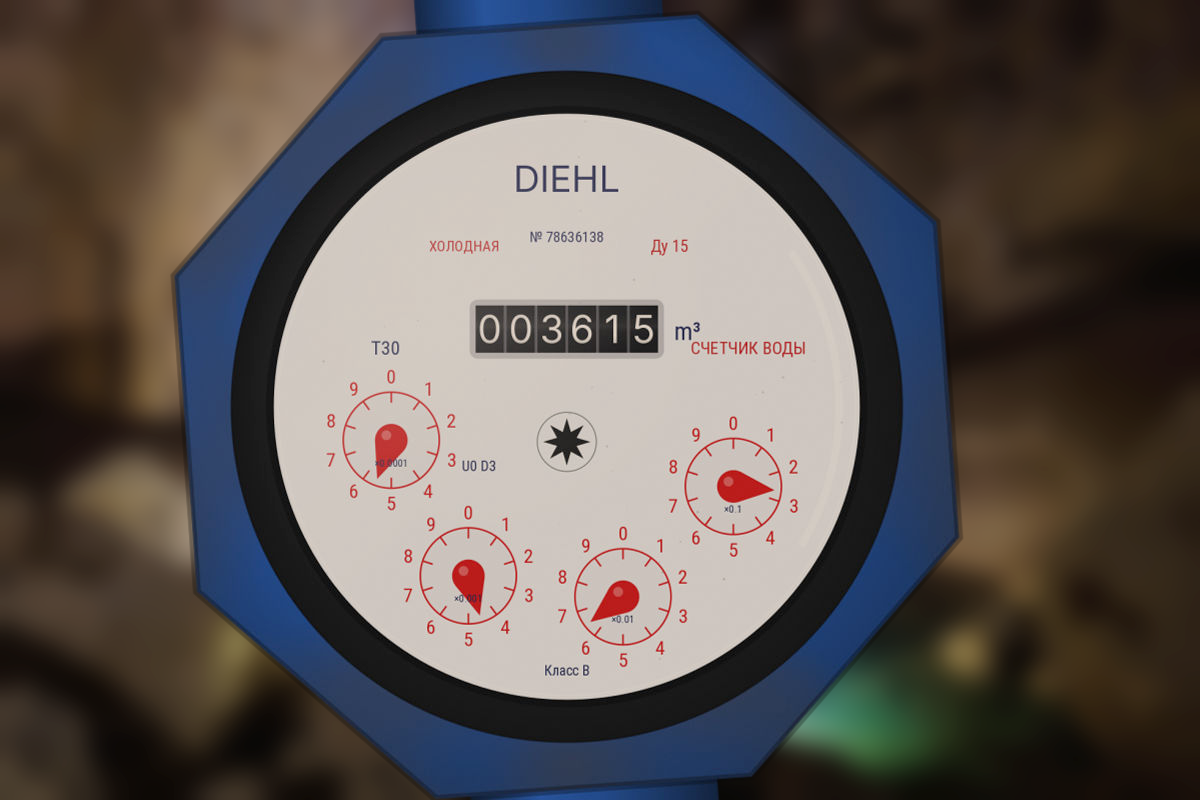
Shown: 3615.2645 m³
